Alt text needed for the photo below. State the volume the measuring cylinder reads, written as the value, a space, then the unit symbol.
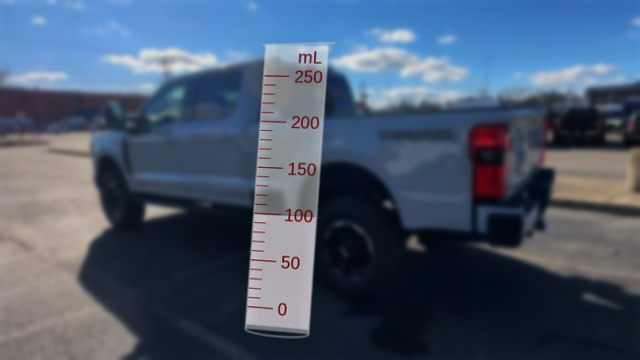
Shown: 100 mL
